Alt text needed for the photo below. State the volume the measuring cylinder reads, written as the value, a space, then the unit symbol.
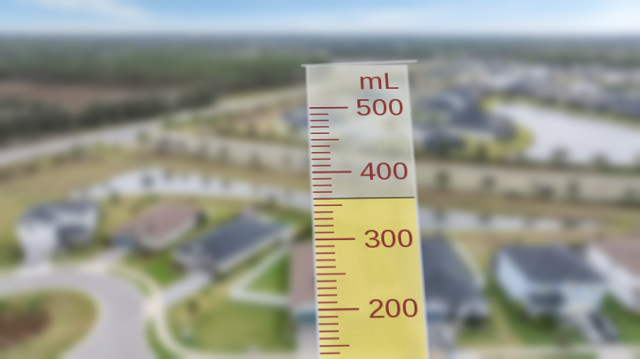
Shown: 360 mL
